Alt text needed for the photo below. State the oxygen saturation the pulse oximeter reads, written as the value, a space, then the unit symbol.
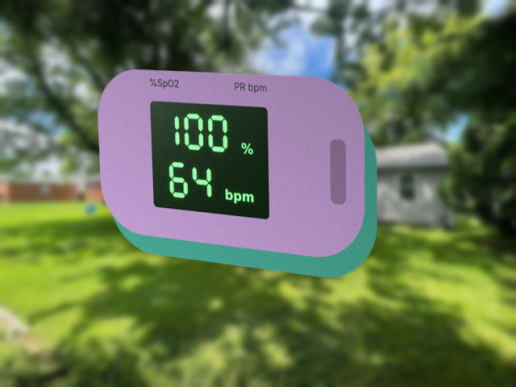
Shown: 100 %
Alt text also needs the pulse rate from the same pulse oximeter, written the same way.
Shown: 64 bpm
